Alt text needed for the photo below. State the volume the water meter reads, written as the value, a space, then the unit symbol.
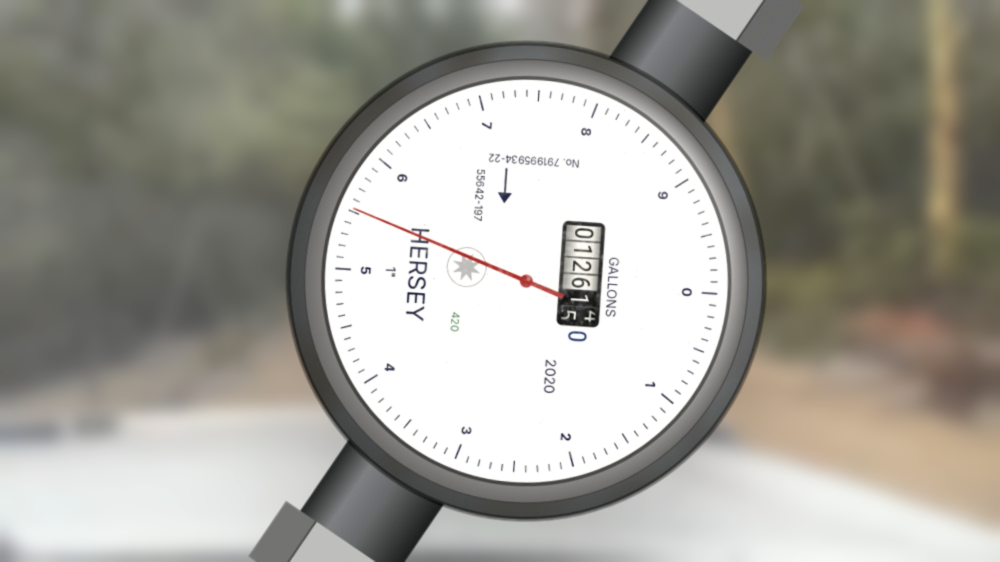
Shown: 126145.5 gal
